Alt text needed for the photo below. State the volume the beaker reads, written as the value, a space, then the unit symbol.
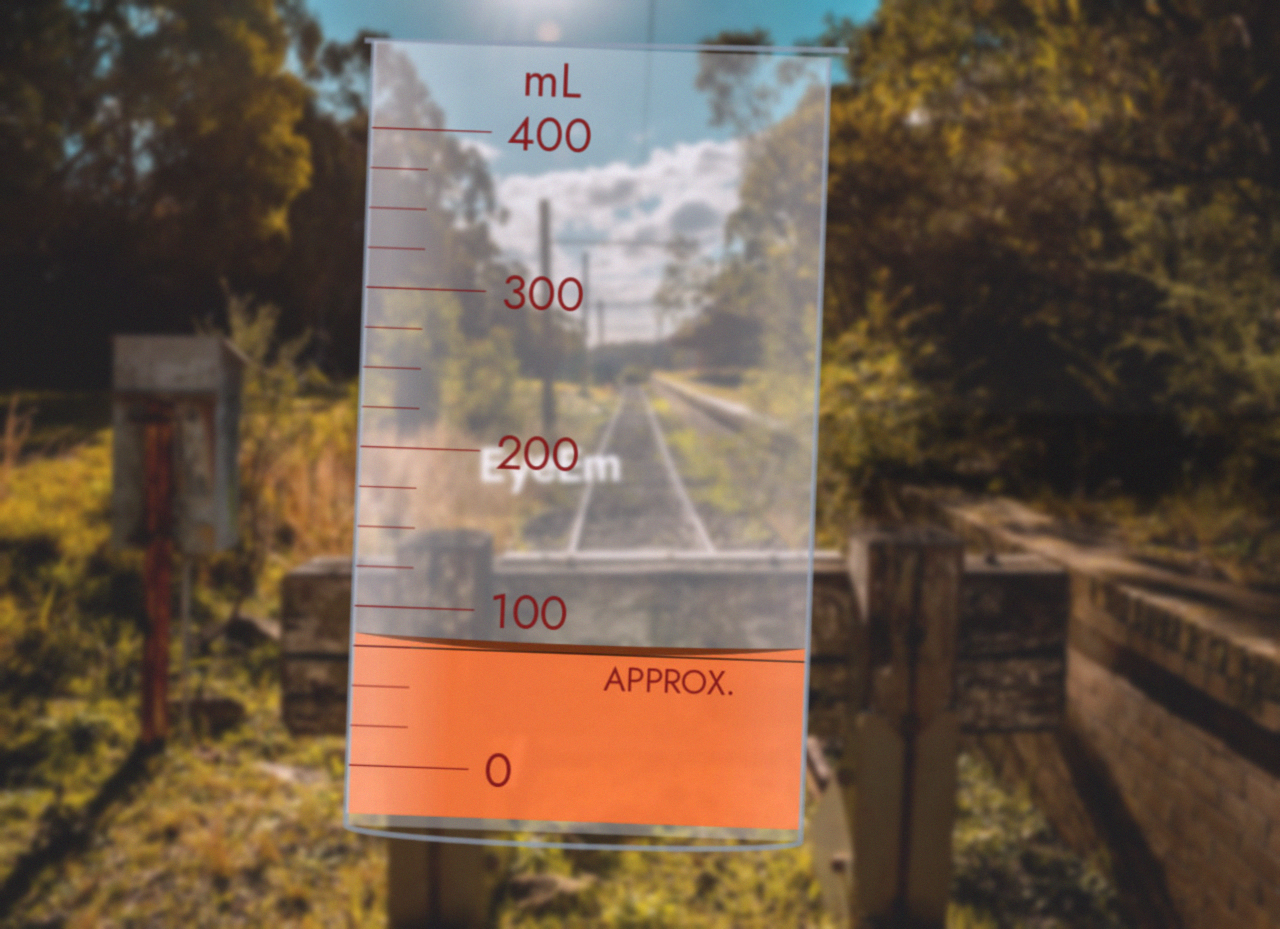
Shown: 75 mL
